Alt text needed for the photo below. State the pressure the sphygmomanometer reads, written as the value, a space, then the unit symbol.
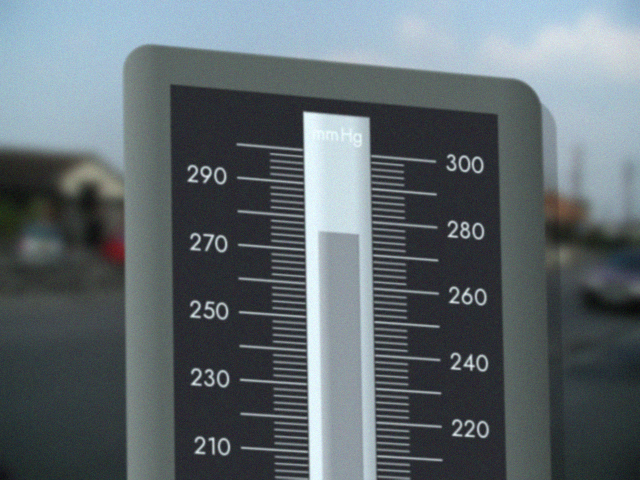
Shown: 276 mmHg
